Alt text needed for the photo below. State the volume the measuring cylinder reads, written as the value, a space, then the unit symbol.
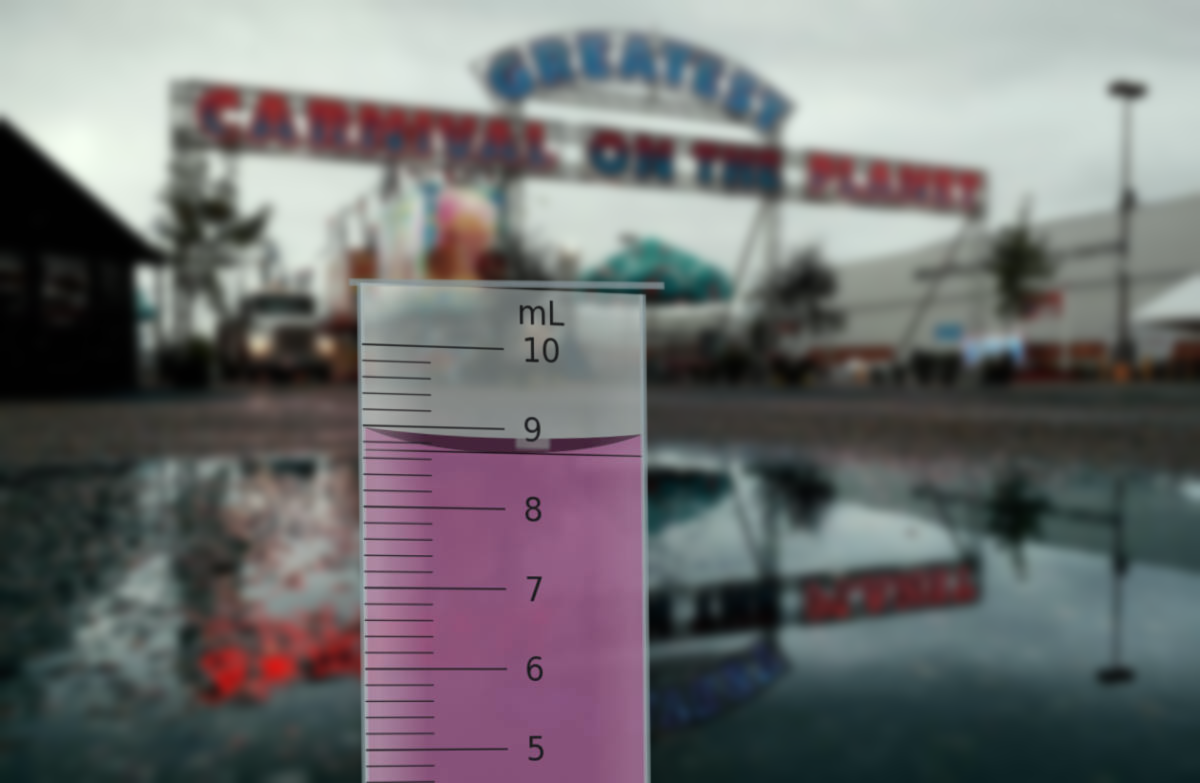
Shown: 8.7 mL
